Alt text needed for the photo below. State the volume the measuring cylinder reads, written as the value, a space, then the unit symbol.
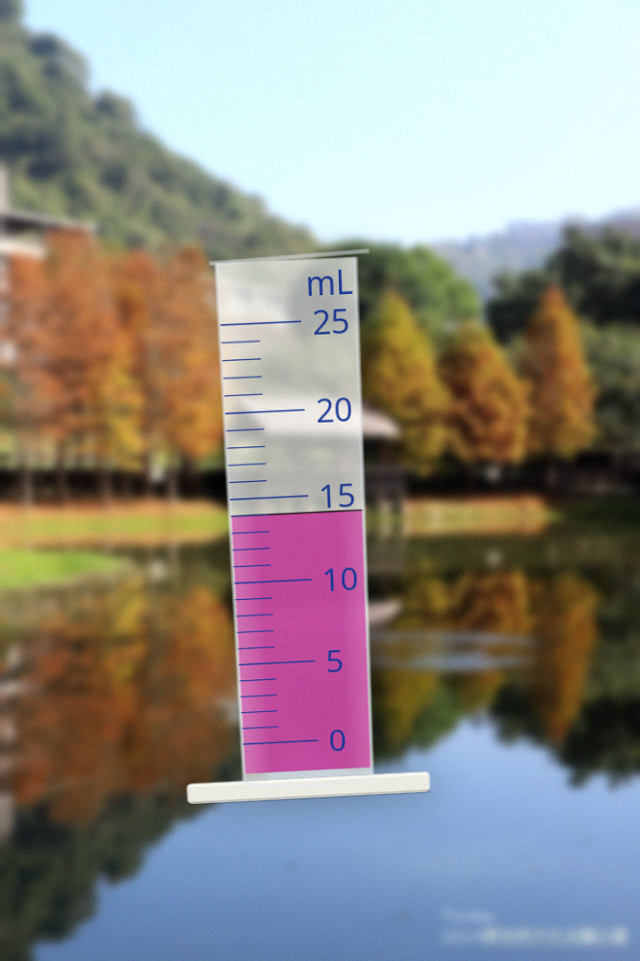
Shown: 14 mL
